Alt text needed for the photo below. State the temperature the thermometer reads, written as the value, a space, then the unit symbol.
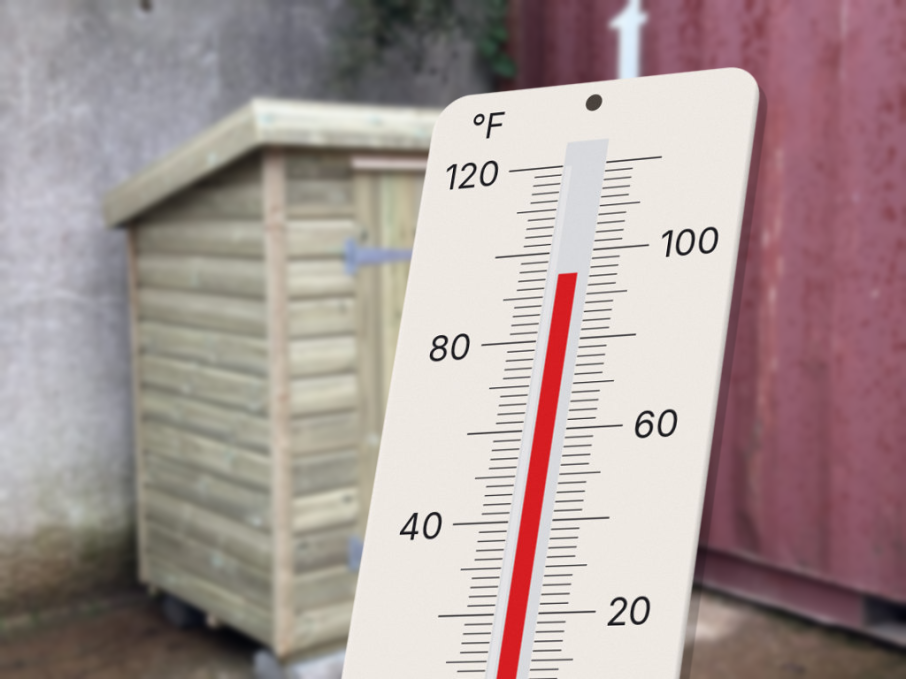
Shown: 95 °F
